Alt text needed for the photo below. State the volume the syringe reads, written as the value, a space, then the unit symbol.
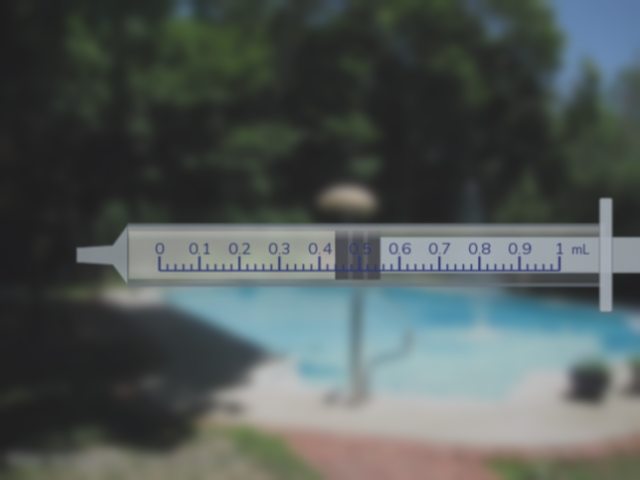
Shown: 0.44 mL
